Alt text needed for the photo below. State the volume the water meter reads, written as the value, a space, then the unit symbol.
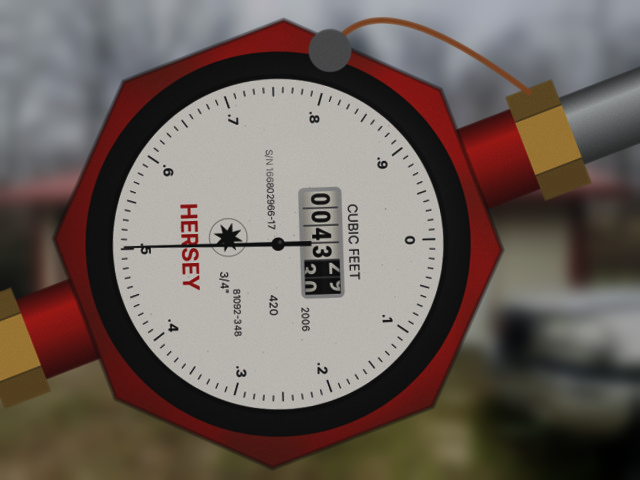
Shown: 4329.50 ft³
